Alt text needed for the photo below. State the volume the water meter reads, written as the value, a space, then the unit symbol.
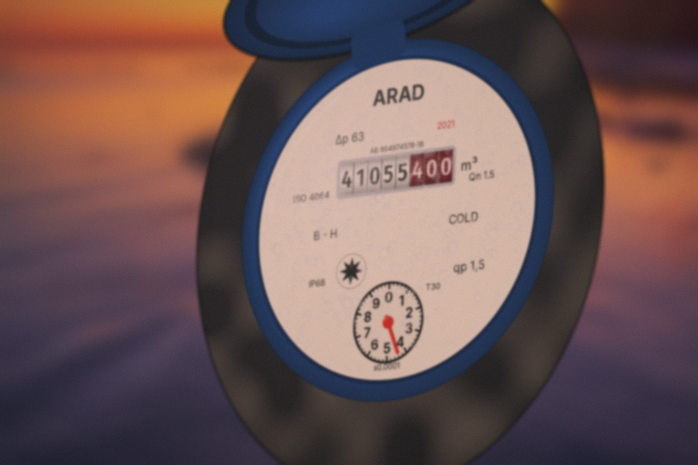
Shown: 41055.4004 m³
